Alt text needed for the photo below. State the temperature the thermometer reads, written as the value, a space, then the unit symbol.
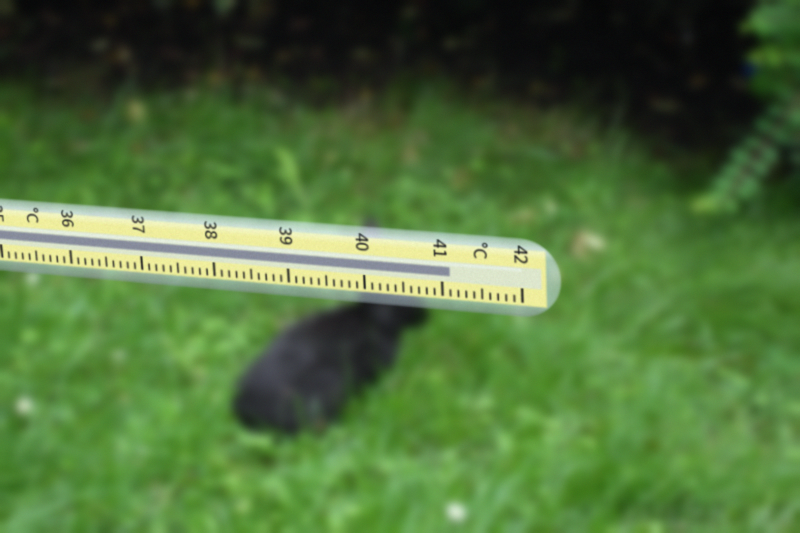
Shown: 41.1 °C
